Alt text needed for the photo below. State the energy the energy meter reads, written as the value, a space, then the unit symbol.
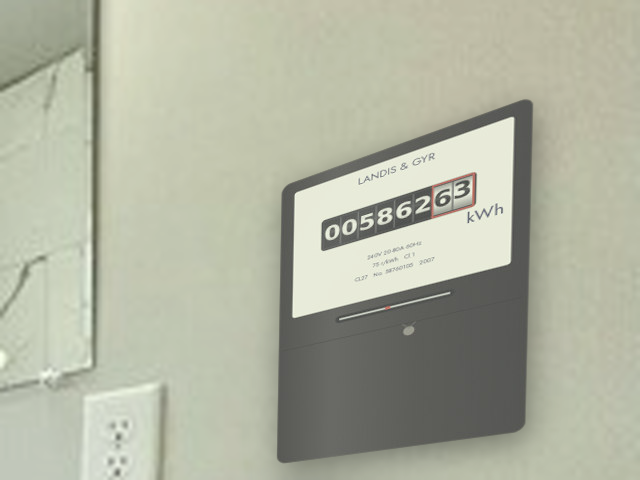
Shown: 5862.63 kWh
